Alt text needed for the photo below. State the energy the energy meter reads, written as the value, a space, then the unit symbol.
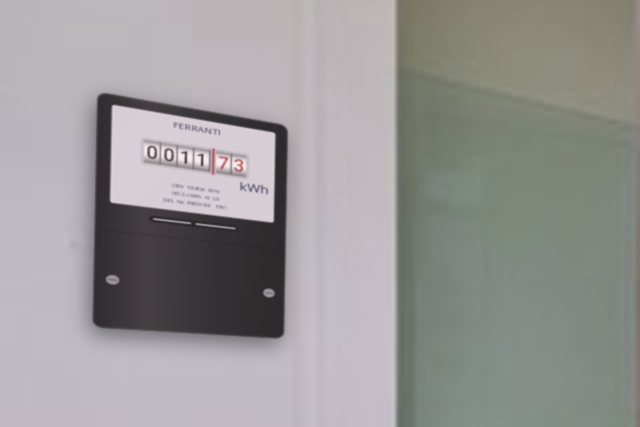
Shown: 11.73 kWh
